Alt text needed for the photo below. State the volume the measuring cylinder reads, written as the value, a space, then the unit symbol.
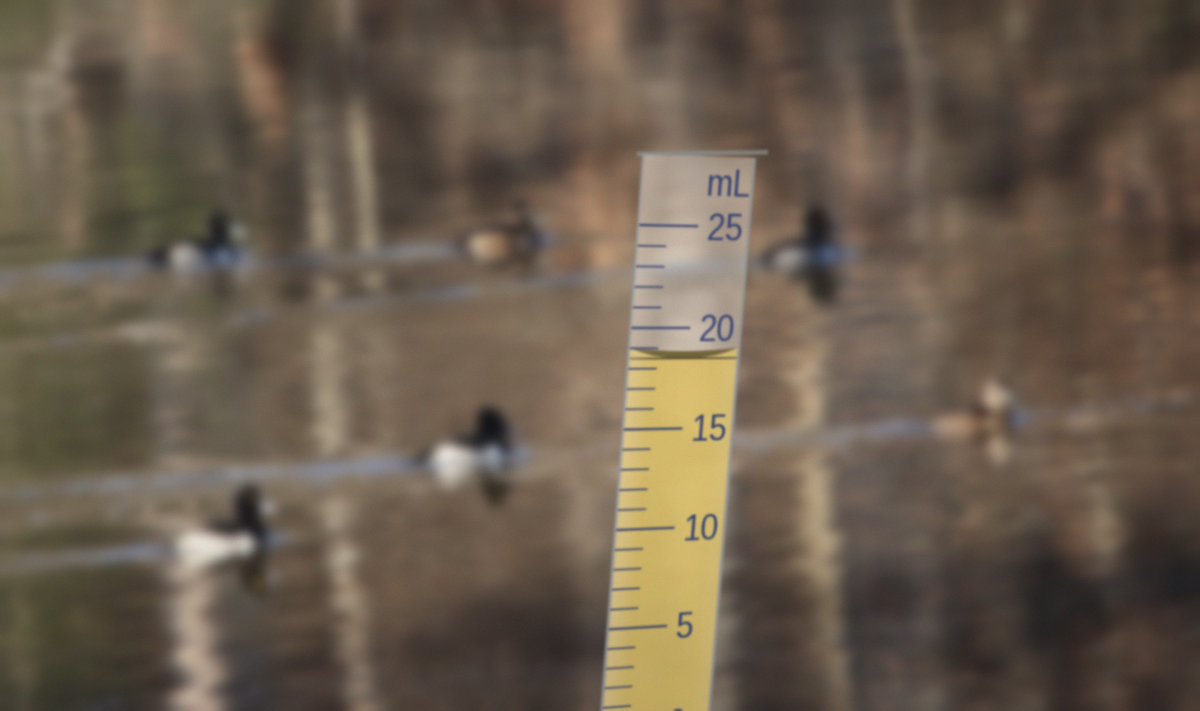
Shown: 18.5 mL
